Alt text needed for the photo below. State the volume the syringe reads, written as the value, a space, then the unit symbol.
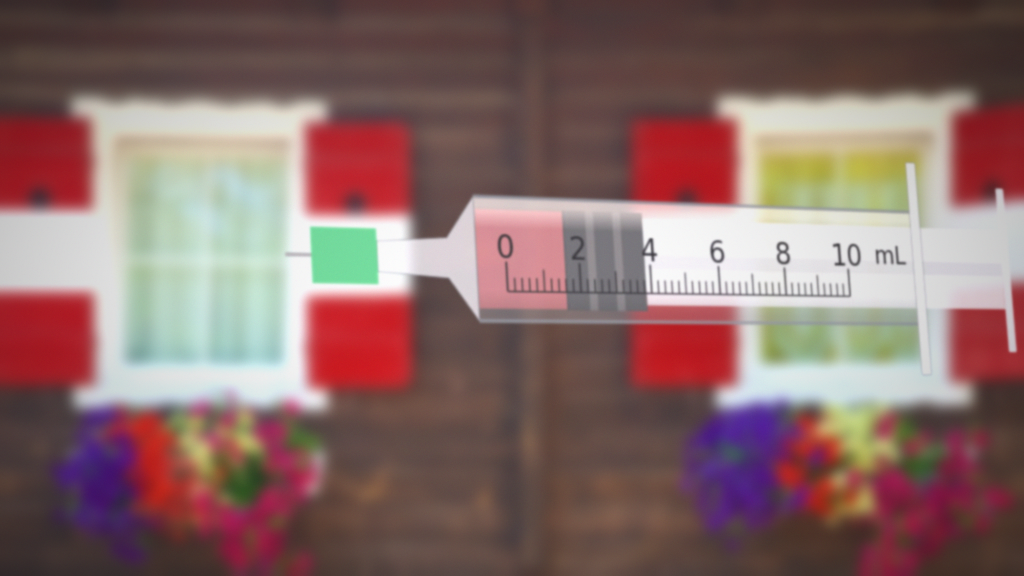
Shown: 1.6 mL
